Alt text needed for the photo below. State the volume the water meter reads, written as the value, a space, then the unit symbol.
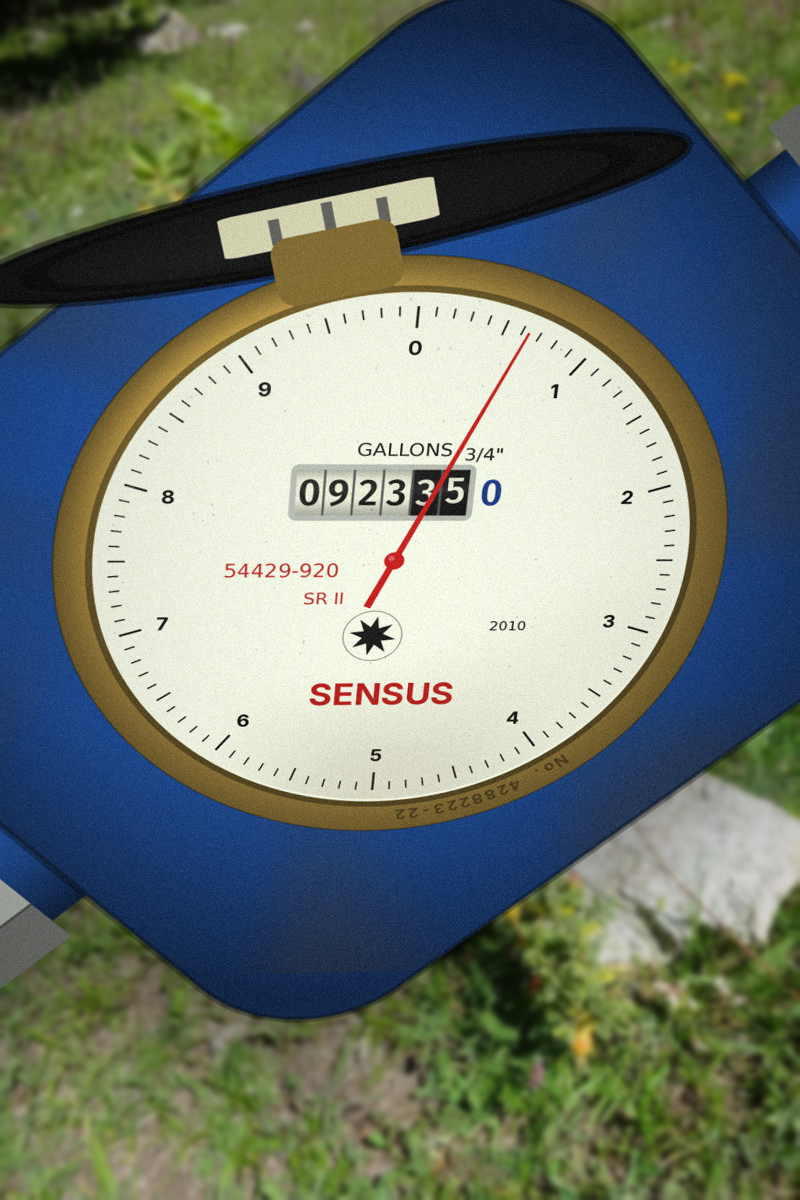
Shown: 923350.6 gal
